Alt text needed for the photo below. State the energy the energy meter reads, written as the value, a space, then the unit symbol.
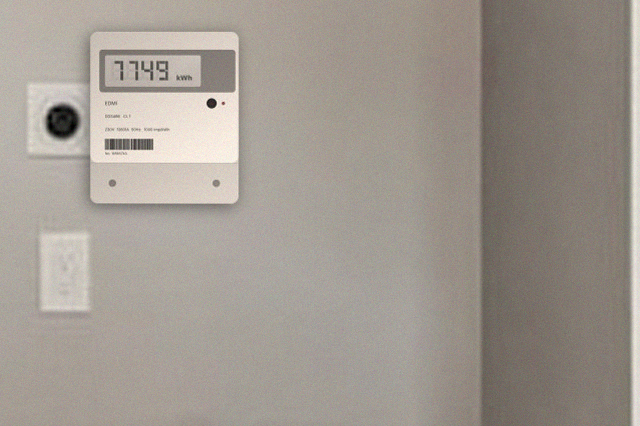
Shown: 7749 kWh
